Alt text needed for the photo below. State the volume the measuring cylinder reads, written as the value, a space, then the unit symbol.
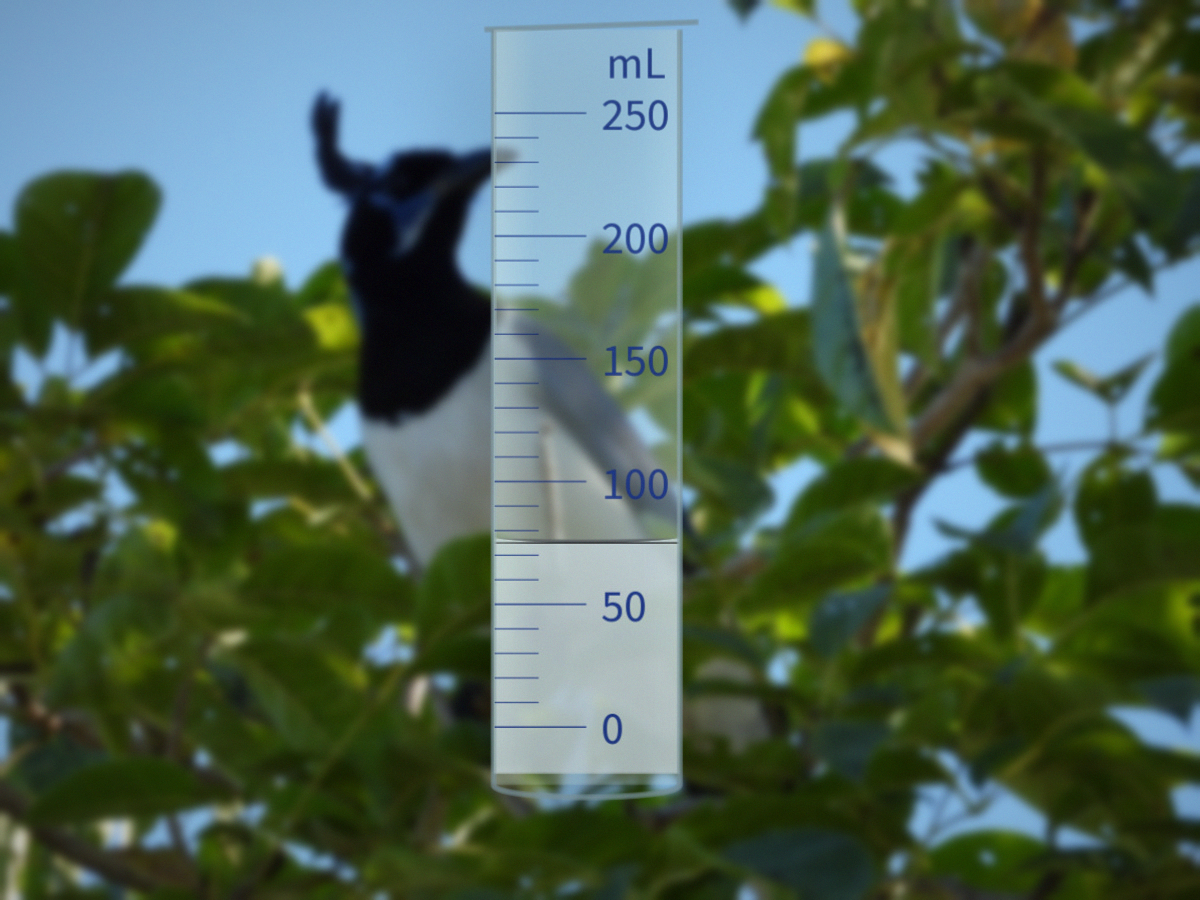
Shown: 75 mL
